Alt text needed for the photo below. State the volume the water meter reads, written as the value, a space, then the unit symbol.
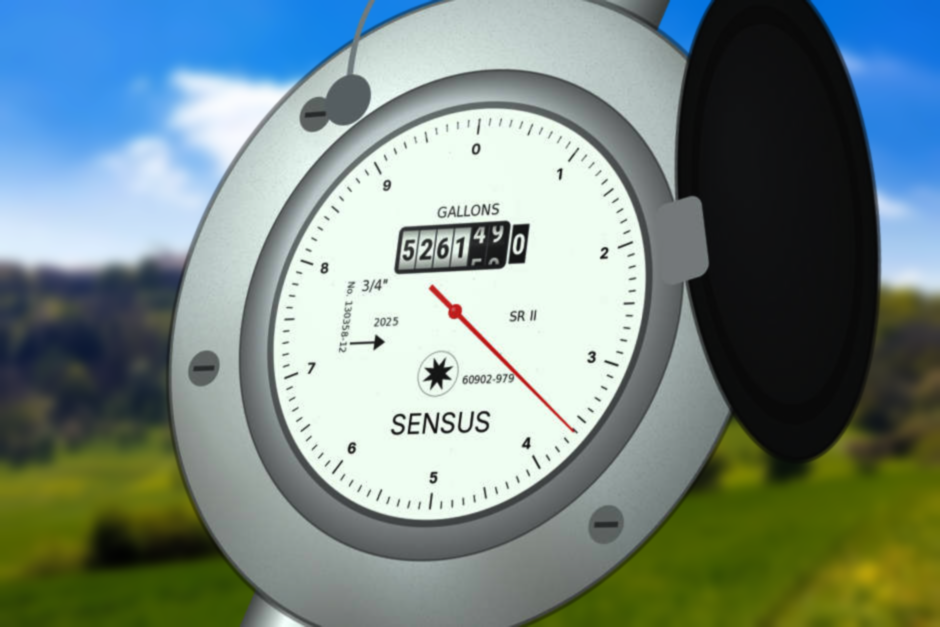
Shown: 5261493.6 gal
